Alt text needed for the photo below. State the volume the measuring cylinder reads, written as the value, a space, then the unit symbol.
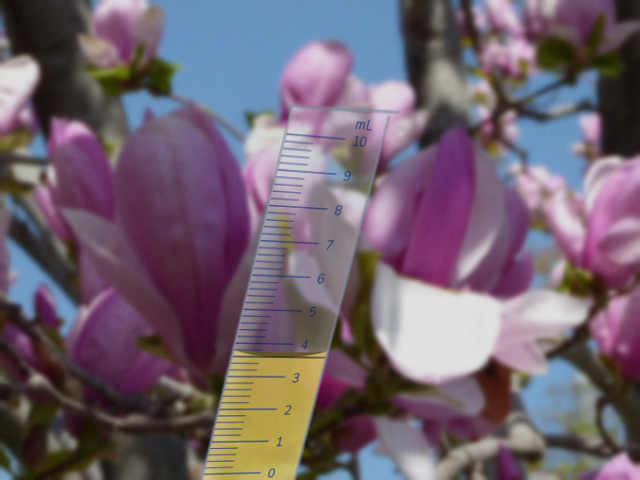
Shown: 3.6 mL
